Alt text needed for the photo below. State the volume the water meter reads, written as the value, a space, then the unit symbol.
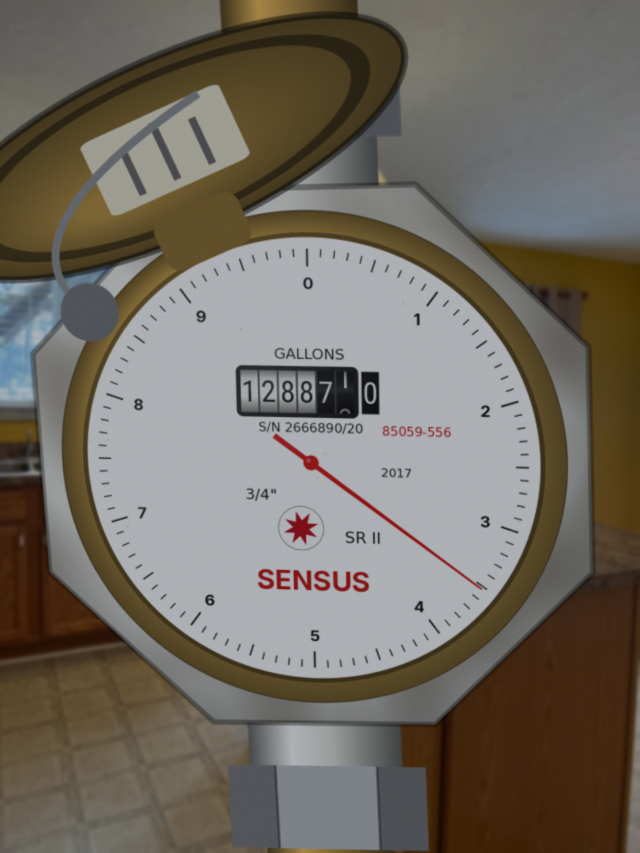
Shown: 1288713.5 gal
